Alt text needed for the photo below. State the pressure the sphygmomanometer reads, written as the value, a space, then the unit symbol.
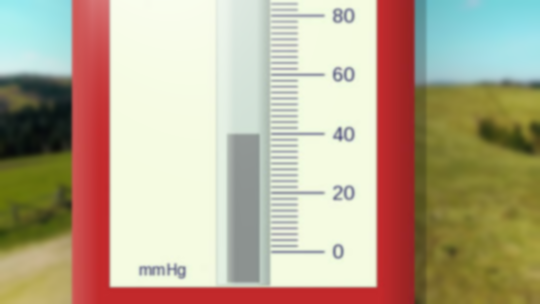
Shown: 40 mmHg
